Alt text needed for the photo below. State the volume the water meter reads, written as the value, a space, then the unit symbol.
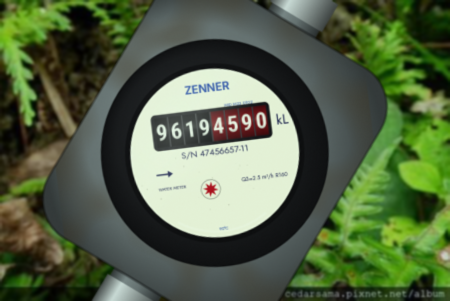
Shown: 9619.4590 kL
